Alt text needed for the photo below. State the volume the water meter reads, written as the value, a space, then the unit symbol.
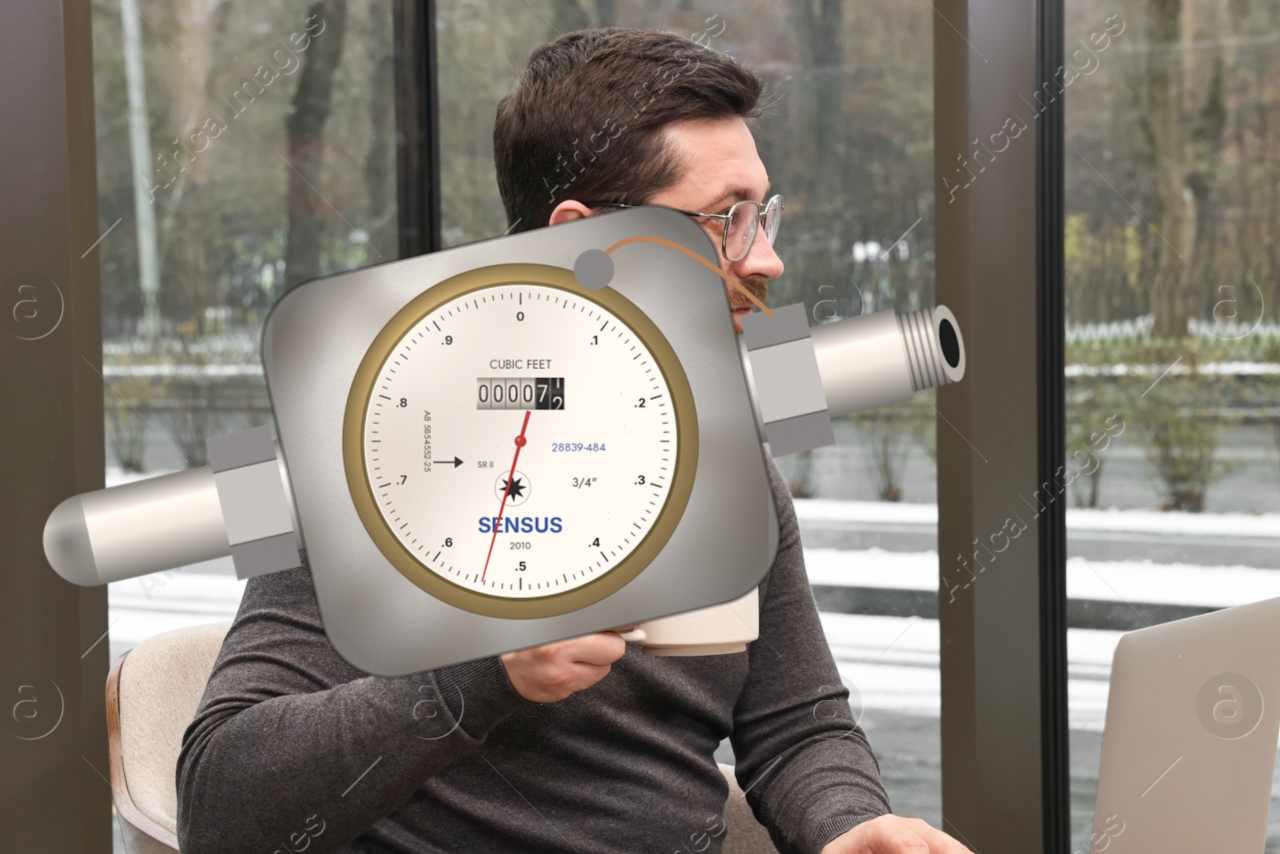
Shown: 71.54 ft³
